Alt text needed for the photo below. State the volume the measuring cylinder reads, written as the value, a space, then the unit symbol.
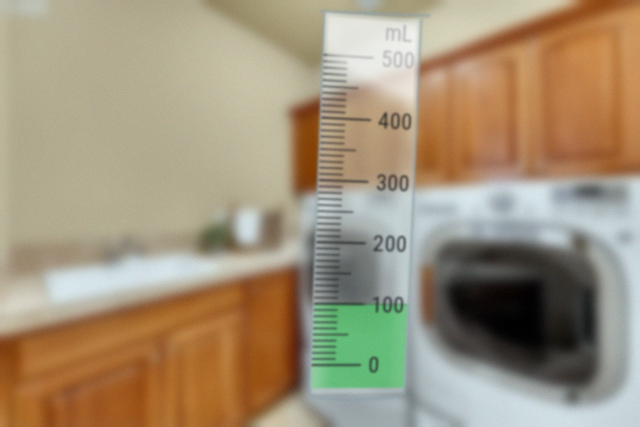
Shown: 100 mL
